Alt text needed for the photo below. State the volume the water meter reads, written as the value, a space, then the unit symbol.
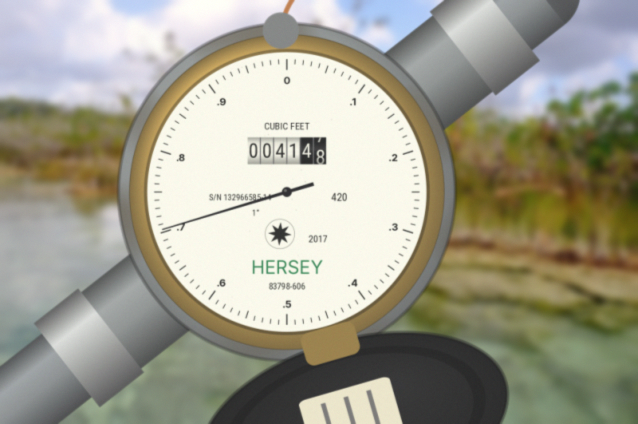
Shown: 4147.70 ft³
